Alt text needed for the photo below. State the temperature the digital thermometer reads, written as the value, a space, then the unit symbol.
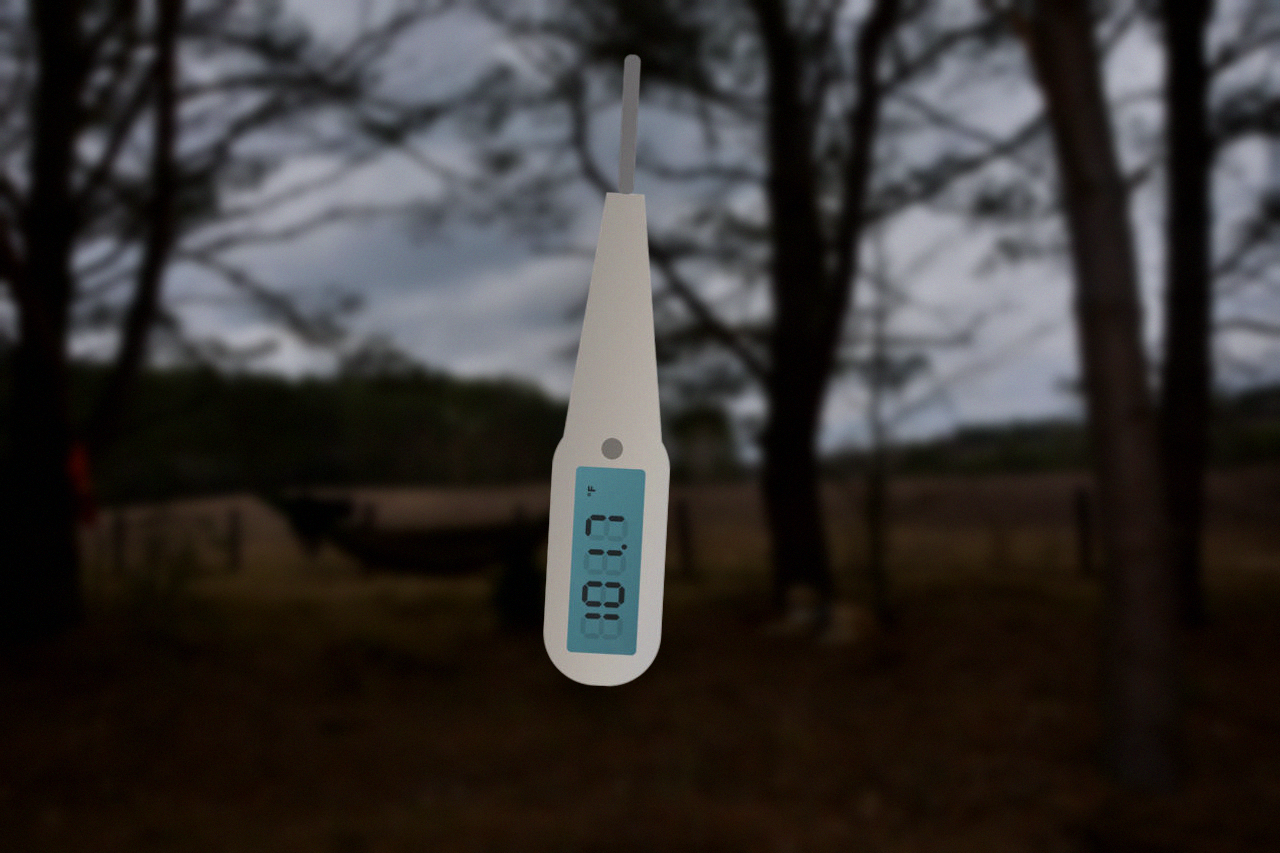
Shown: 101.7 °F
